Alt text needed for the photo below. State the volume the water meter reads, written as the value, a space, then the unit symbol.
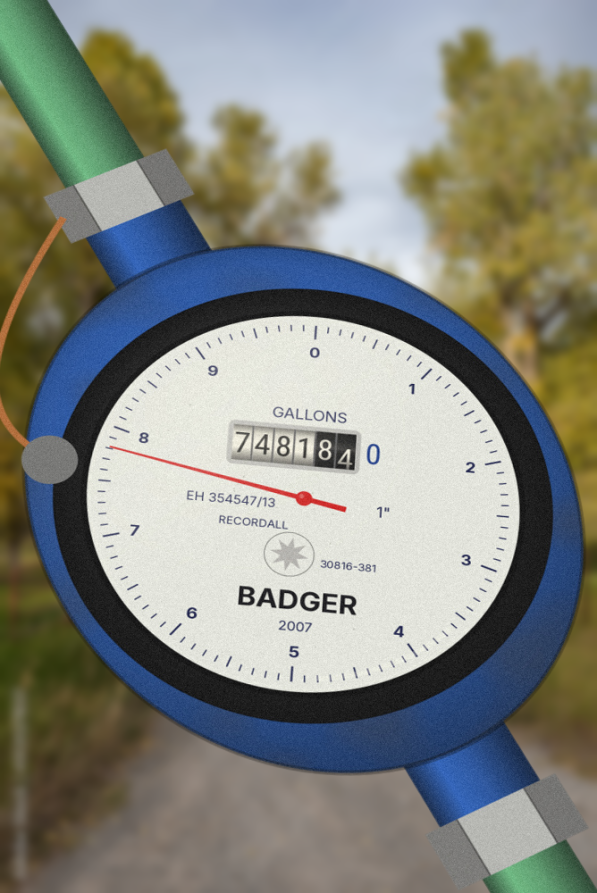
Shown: 7481837.8 gal
